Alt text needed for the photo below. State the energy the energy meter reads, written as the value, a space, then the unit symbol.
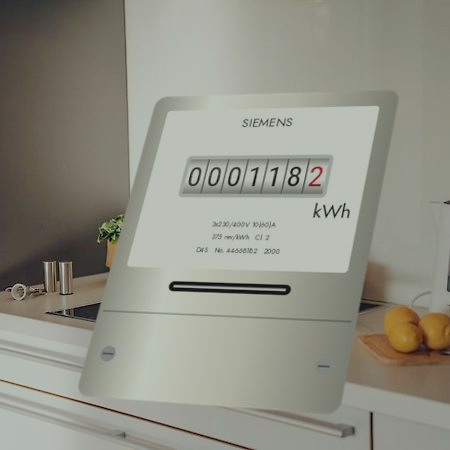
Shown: 118.2 kWh
